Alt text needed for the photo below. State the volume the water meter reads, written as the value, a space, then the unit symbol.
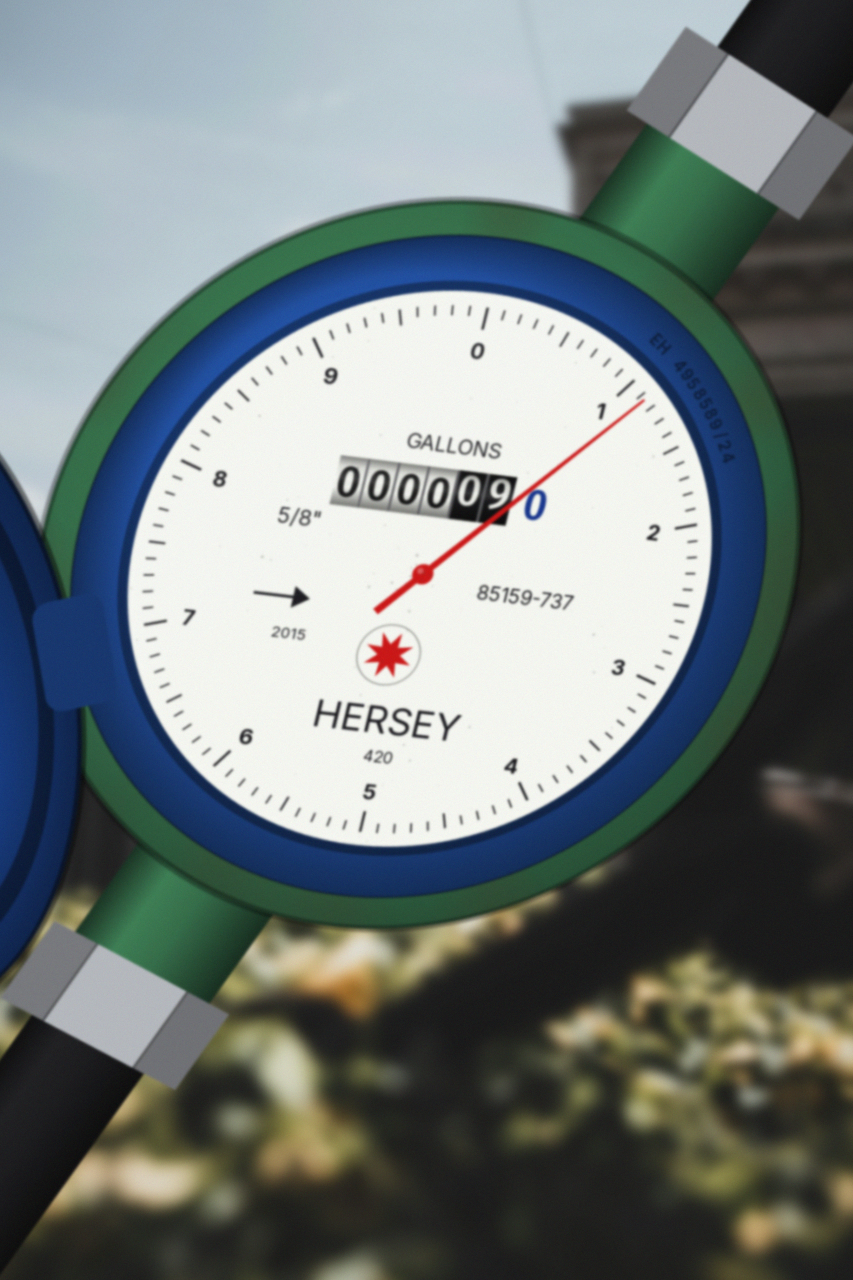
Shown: 91.1 gal
